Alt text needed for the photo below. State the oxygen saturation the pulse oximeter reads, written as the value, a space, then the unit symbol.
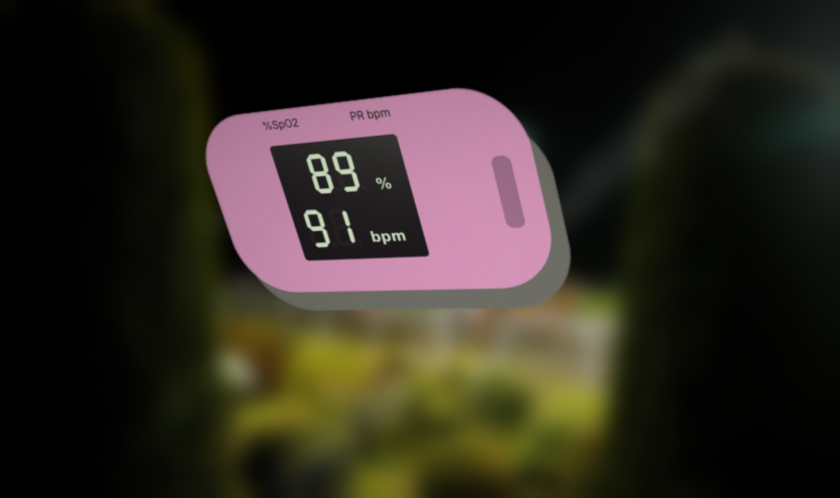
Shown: 89 %
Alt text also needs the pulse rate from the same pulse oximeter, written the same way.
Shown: 91 bpm
